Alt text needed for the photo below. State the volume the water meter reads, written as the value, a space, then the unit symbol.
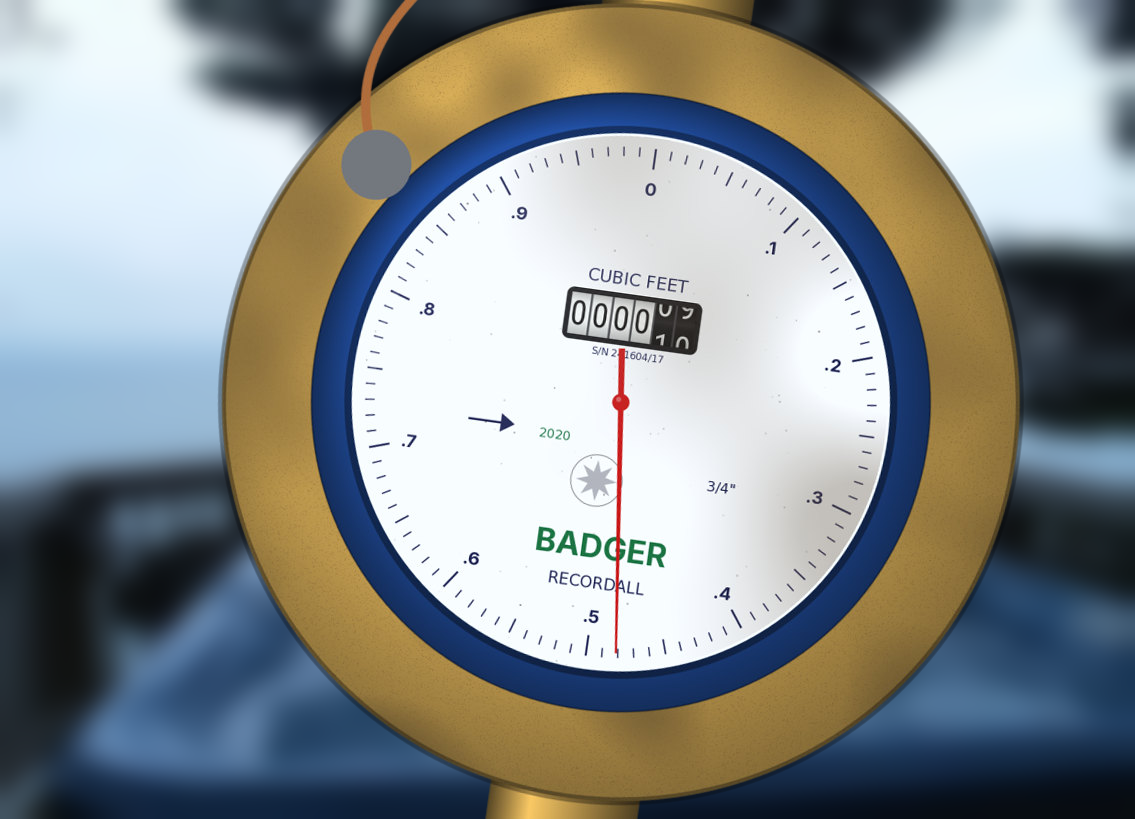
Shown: 9.48 ft³
